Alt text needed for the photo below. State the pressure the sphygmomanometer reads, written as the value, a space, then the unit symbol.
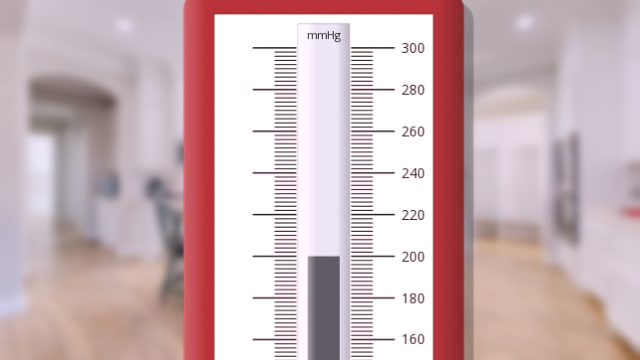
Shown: 200 mmHg
